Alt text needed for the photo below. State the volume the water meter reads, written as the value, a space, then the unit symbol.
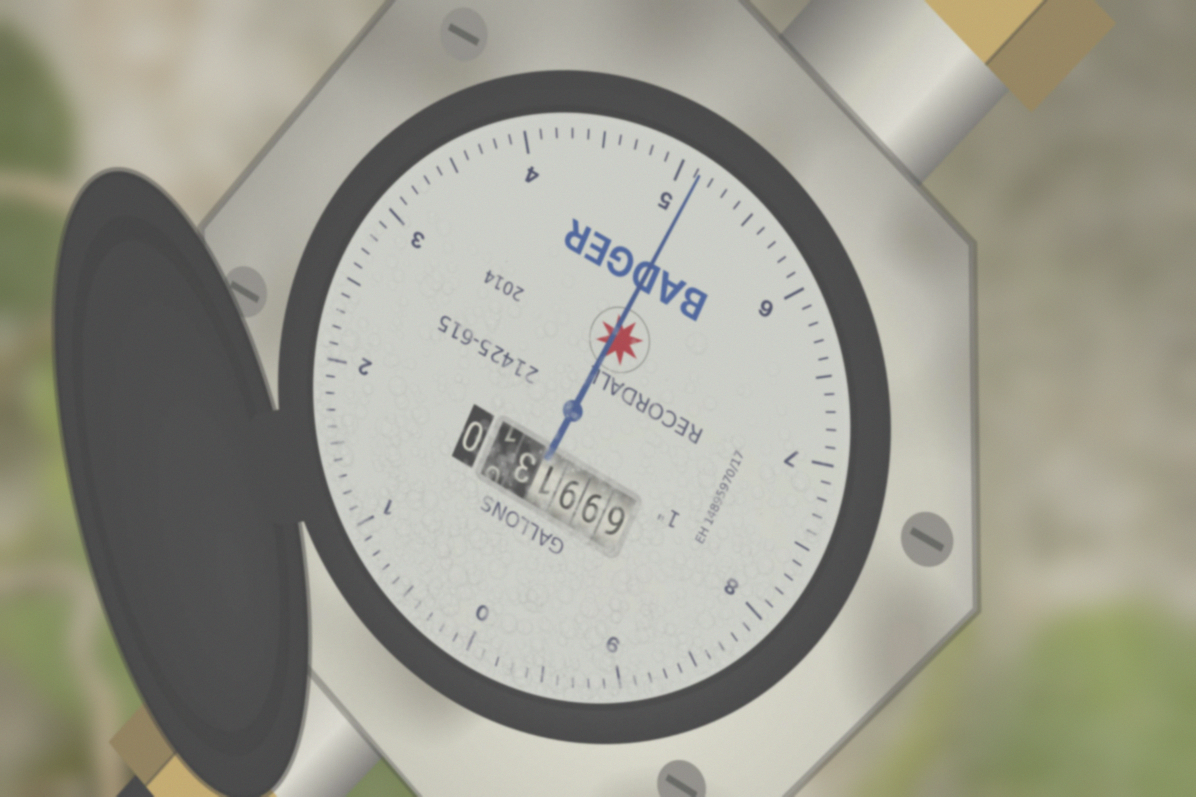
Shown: 6991305.1 gal
